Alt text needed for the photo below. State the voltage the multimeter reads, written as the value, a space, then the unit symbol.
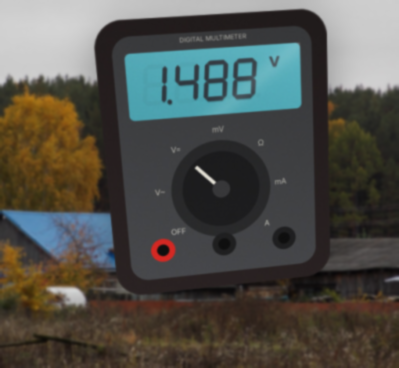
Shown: 1.488 V
